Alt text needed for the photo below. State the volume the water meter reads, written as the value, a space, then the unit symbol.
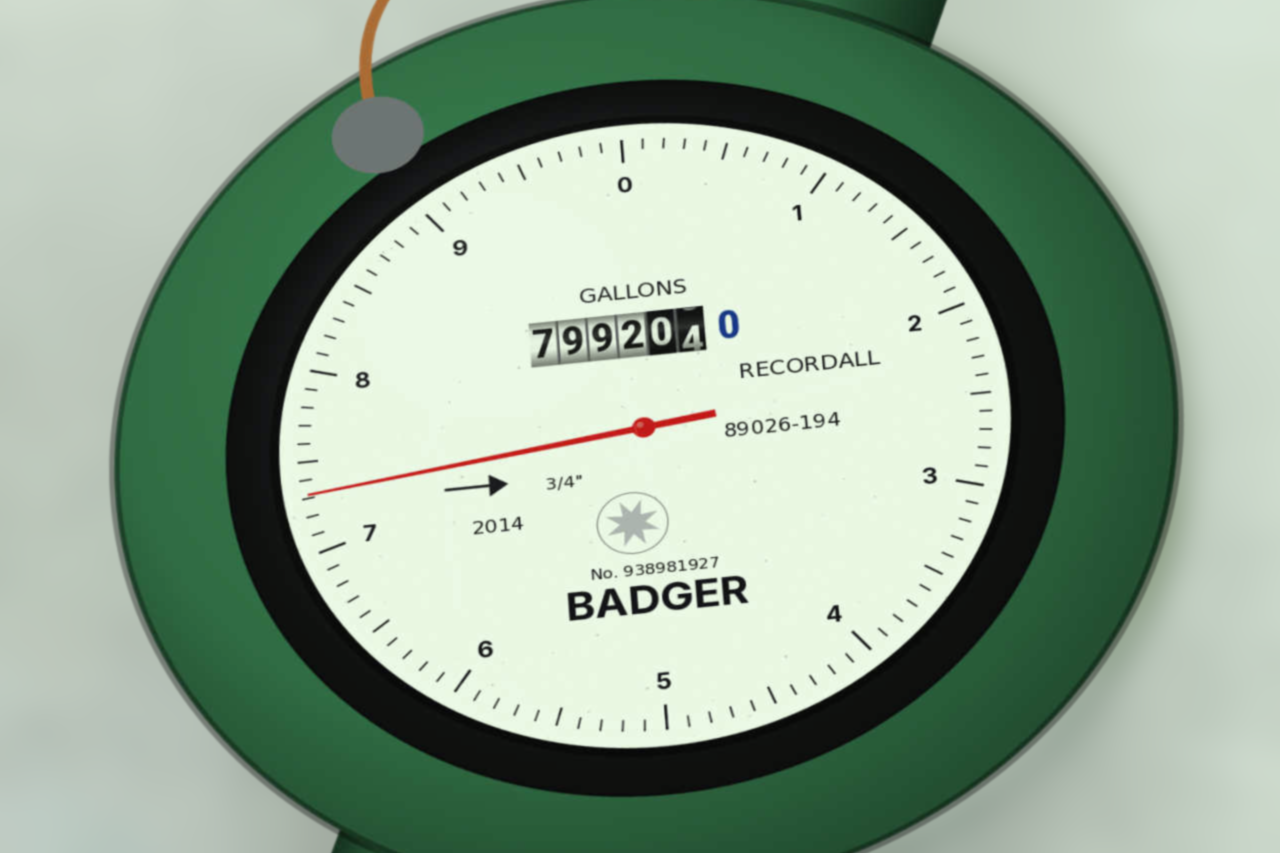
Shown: 7992037.3 gal
